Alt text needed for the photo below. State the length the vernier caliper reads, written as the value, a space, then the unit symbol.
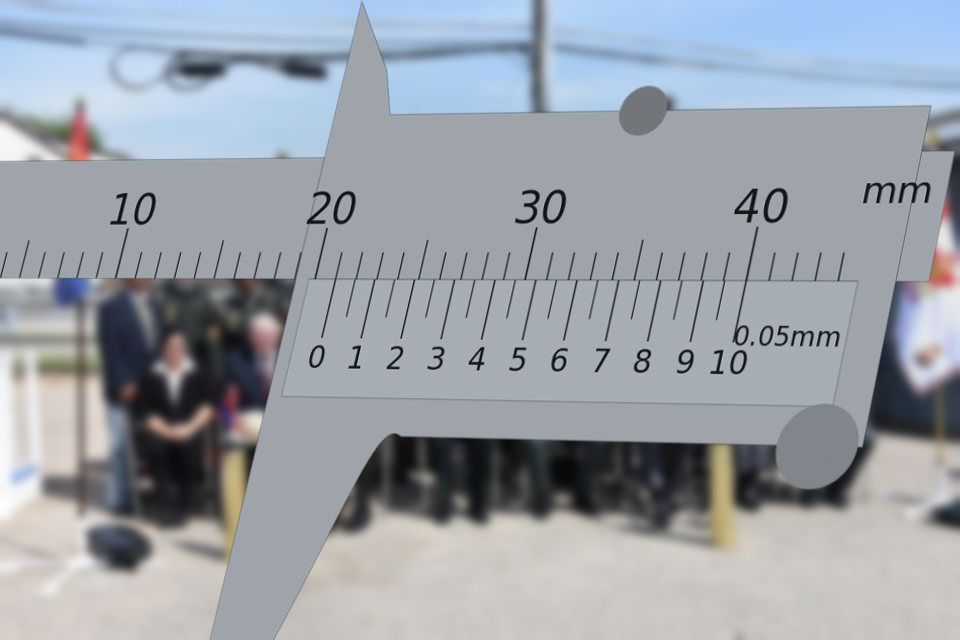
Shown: 21.0 mm
